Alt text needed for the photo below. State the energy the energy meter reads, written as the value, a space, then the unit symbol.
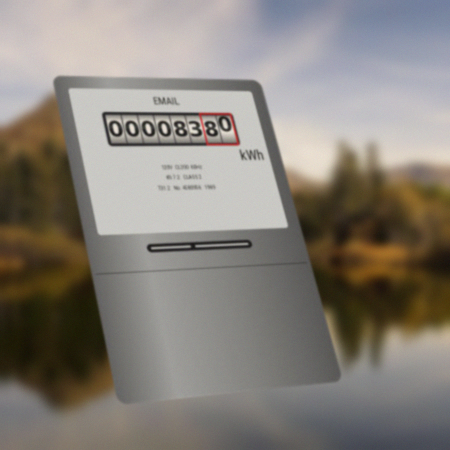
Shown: 83.80 kWh
